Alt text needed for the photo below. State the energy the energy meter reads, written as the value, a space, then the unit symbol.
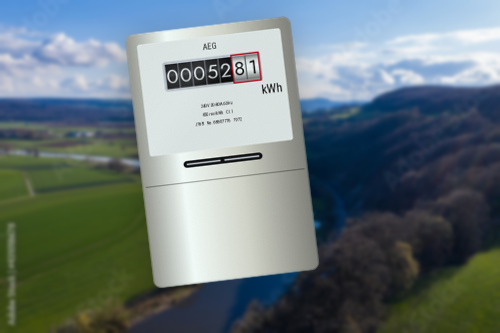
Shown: 52.81 kWh
